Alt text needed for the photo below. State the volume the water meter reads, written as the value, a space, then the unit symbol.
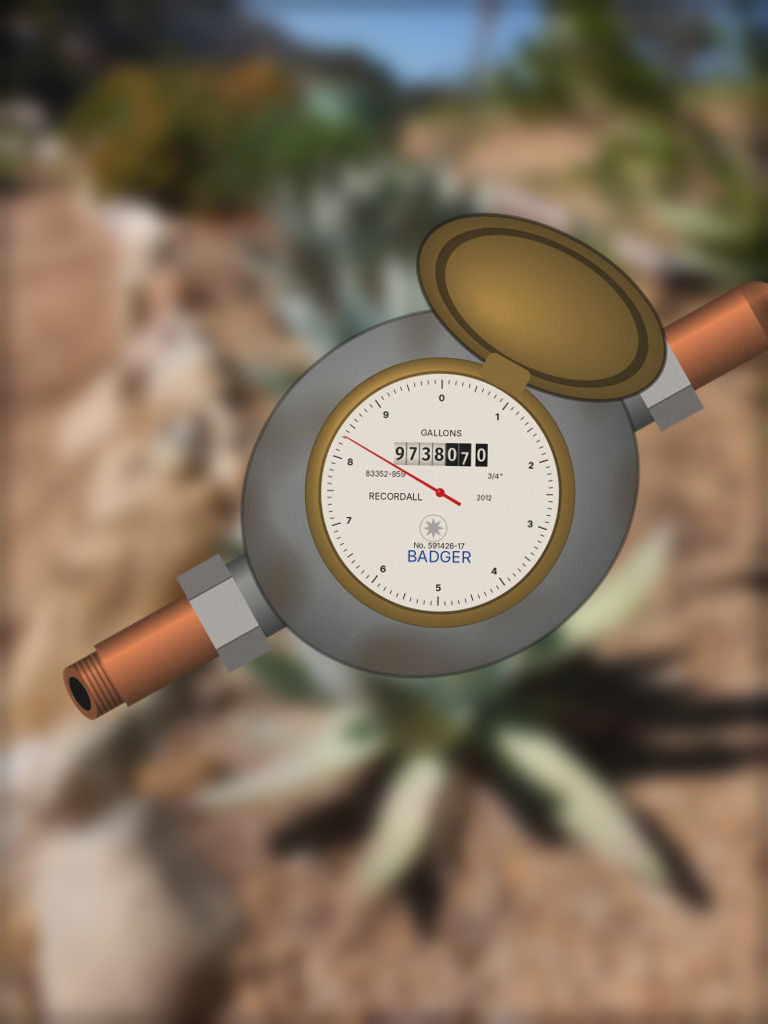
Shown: 9738068.3 gal
